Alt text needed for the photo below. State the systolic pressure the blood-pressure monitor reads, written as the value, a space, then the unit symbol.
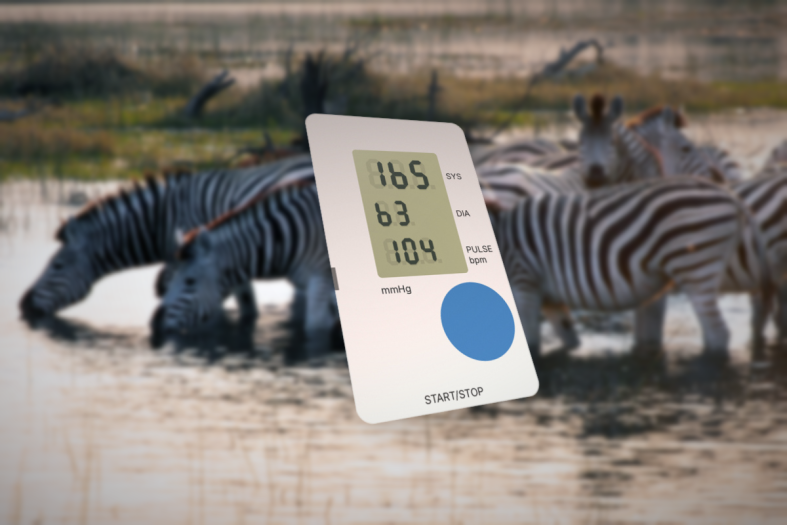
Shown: 165 mmHg
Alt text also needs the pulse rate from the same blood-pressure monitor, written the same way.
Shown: 104 bpm
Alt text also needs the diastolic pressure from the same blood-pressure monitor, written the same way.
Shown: 63 mmHg
